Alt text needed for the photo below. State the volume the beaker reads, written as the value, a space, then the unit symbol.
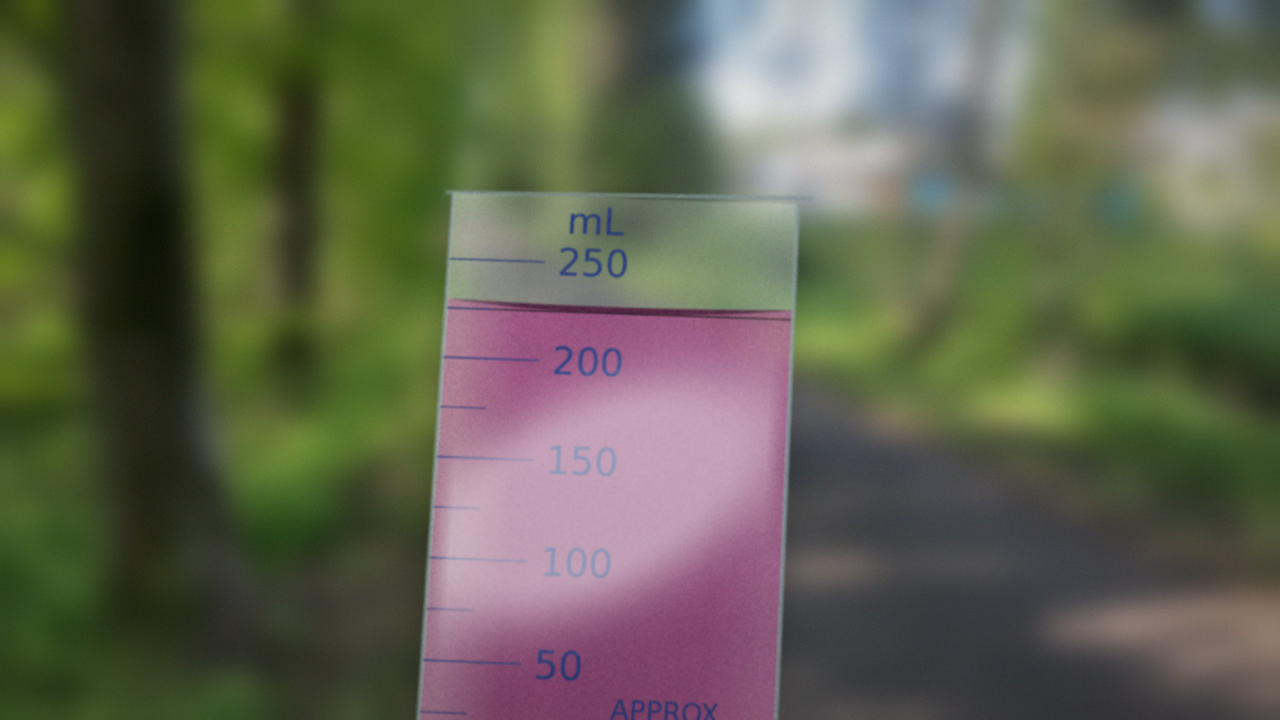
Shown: 225 mL
